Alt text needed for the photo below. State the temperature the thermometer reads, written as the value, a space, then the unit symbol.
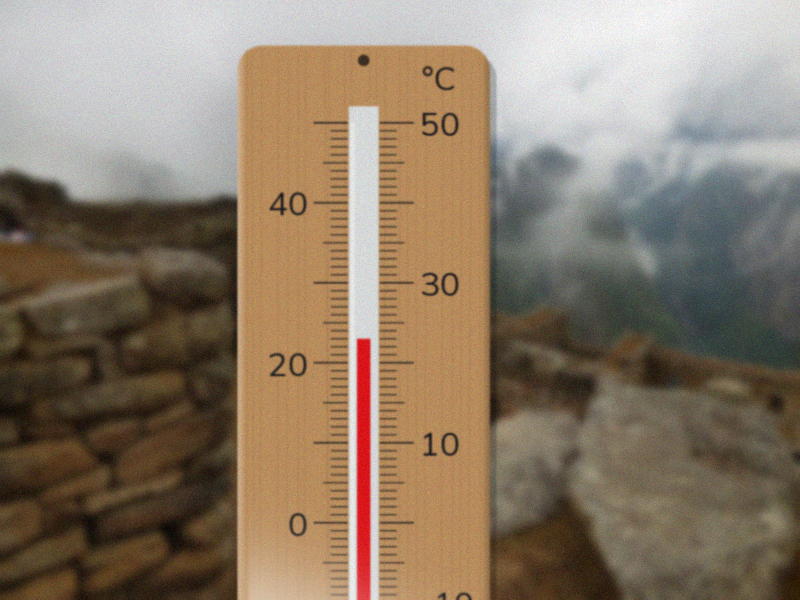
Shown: 23 °C
